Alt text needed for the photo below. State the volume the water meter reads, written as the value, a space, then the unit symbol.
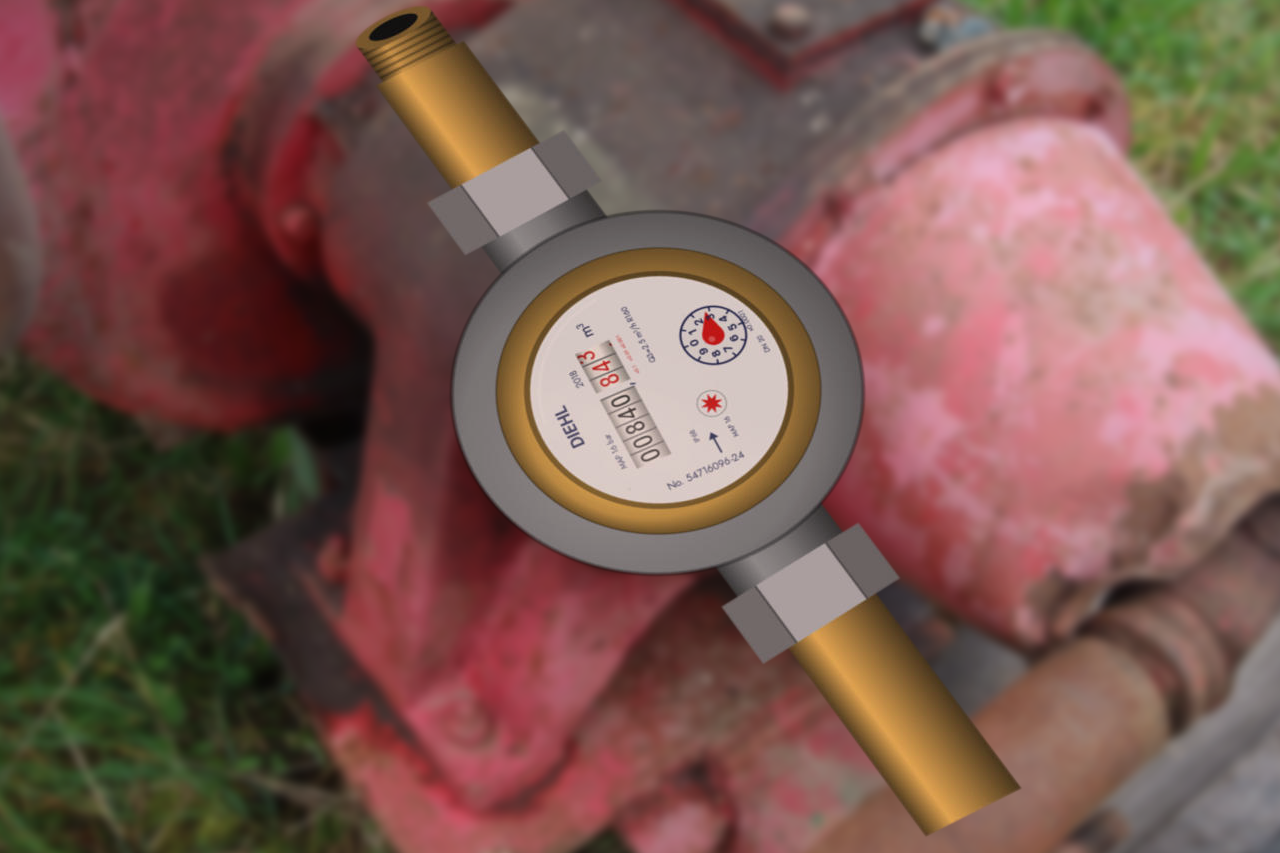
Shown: 840.8432 m³
